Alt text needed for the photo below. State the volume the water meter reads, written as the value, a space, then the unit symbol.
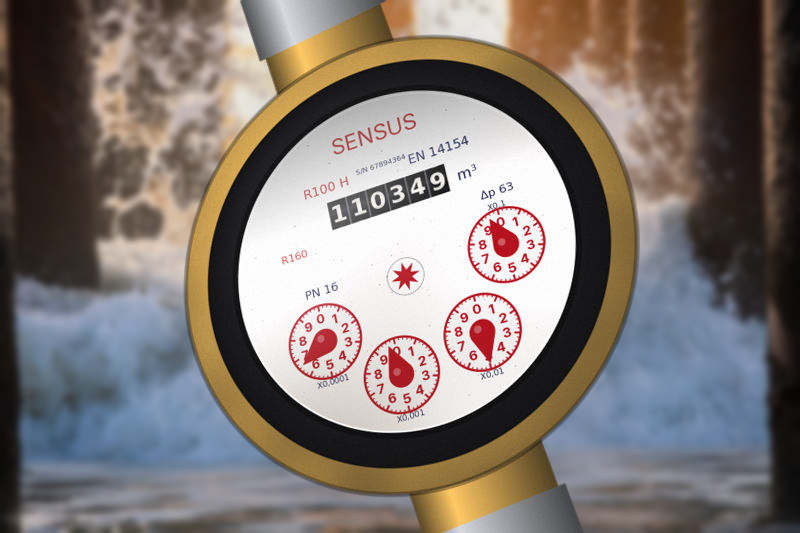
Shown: 110348.9496 m³
